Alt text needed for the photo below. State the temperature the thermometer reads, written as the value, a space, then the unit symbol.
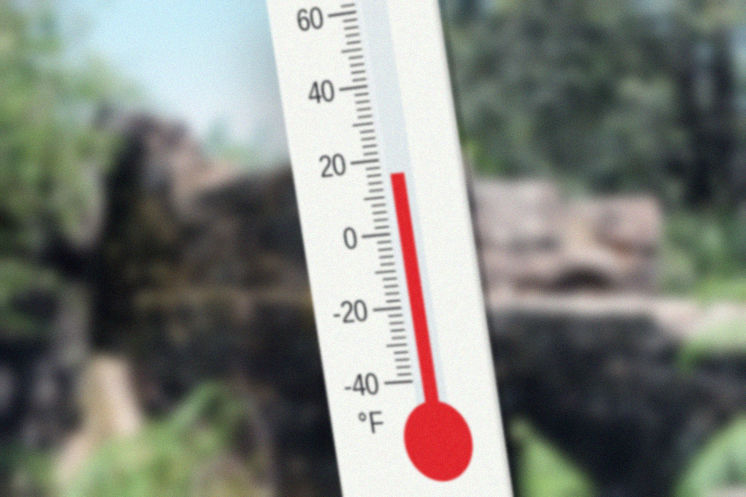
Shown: 16 °F
